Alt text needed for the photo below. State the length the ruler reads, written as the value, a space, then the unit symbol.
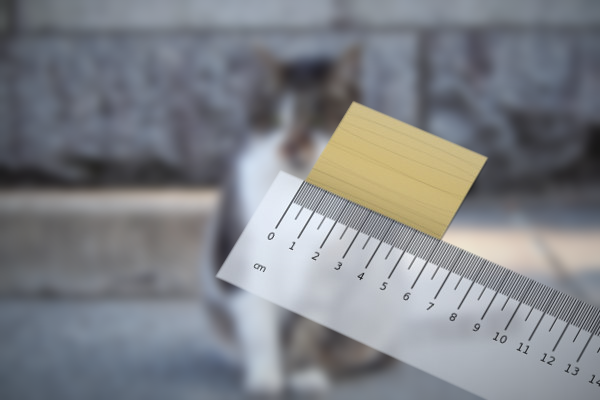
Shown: 6 cm
